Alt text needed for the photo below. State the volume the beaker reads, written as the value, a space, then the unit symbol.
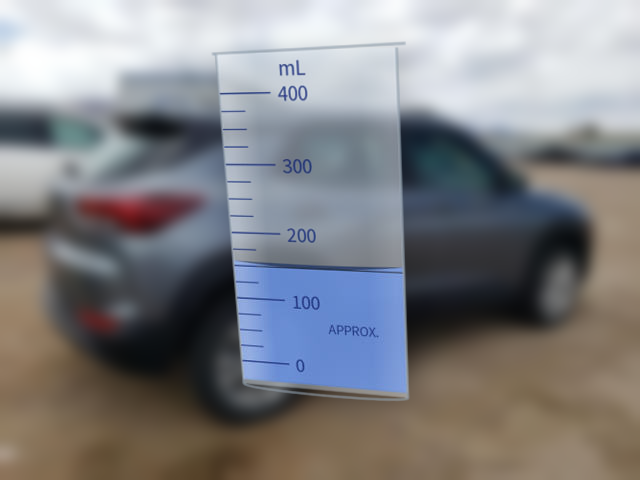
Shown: 150 mL
